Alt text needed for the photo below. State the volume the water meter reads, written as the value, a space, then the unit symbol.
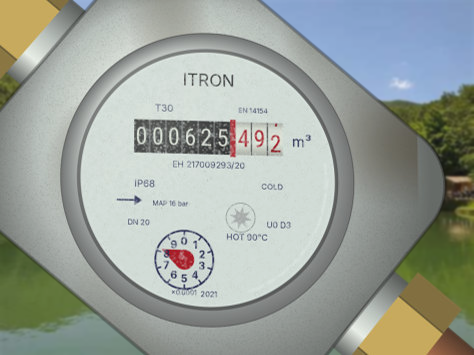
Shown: 625.4918 m³
